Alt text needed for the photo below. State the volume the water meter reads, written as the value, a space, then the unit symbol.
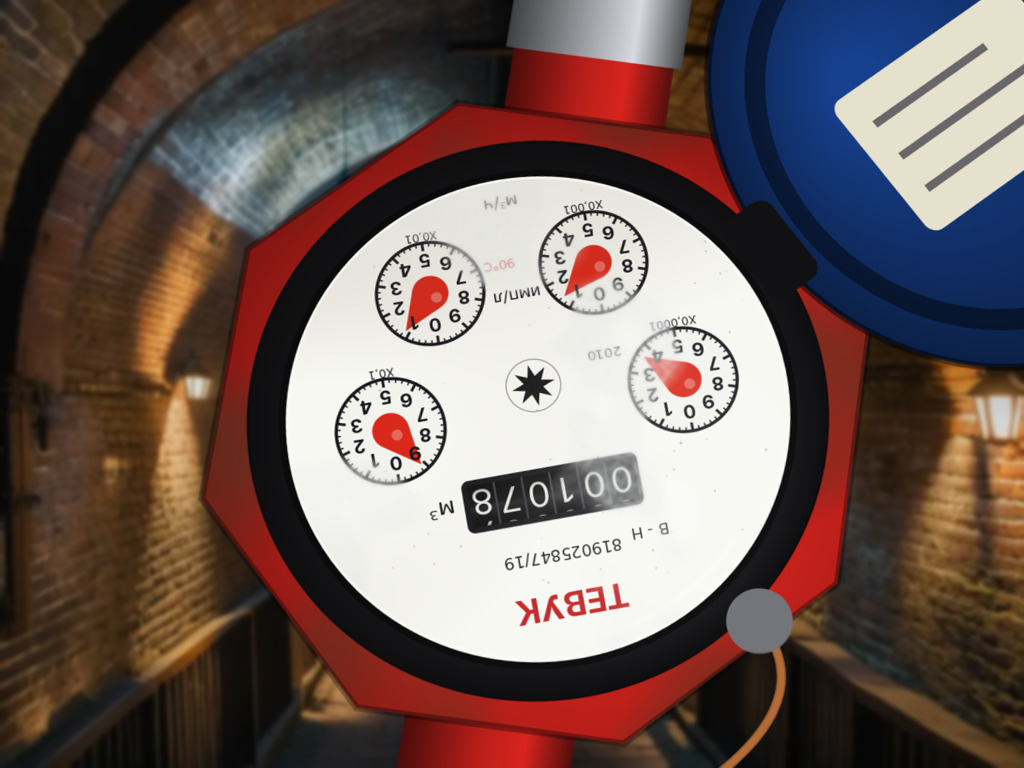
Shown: 1077.9113 m³
